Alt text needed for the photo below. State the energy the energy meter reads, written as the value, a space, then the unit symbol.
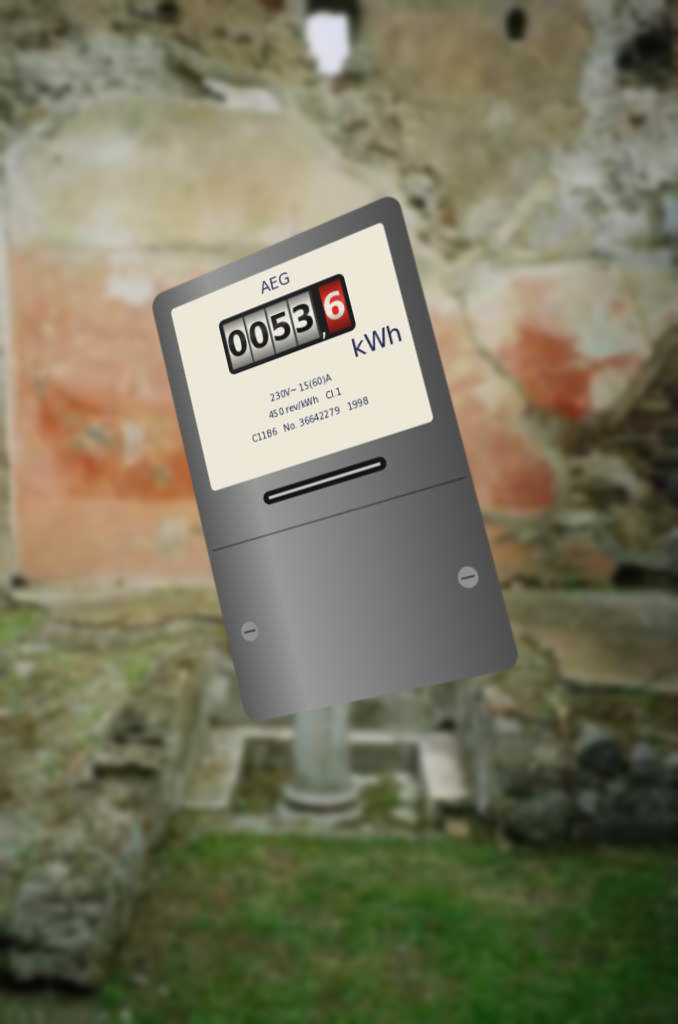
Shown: 53.6 kWh
